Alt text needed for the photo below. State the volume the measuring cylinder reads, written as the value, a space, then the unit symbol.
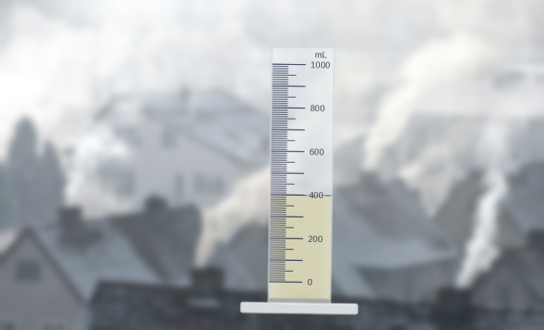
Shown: 400 mL
